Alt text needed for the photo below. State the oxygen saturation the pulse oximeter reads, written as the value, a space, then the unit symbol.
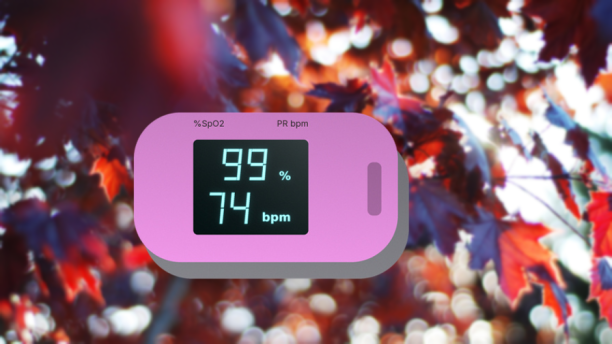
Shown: 99 %
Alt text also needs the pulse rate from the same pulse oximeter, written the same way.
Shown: 74 bpm
